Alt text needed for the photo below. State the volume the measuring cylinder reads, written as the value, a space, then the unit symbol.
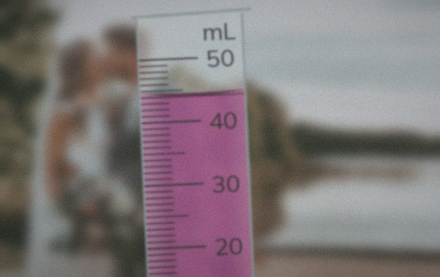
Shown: 44 mL
